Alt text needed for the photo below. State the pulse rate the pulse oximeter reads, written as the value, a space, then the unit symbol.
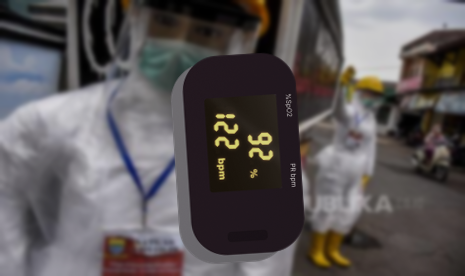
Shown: 122 bpm
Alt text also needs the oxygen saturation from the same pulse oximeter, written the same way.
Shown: 92 %
